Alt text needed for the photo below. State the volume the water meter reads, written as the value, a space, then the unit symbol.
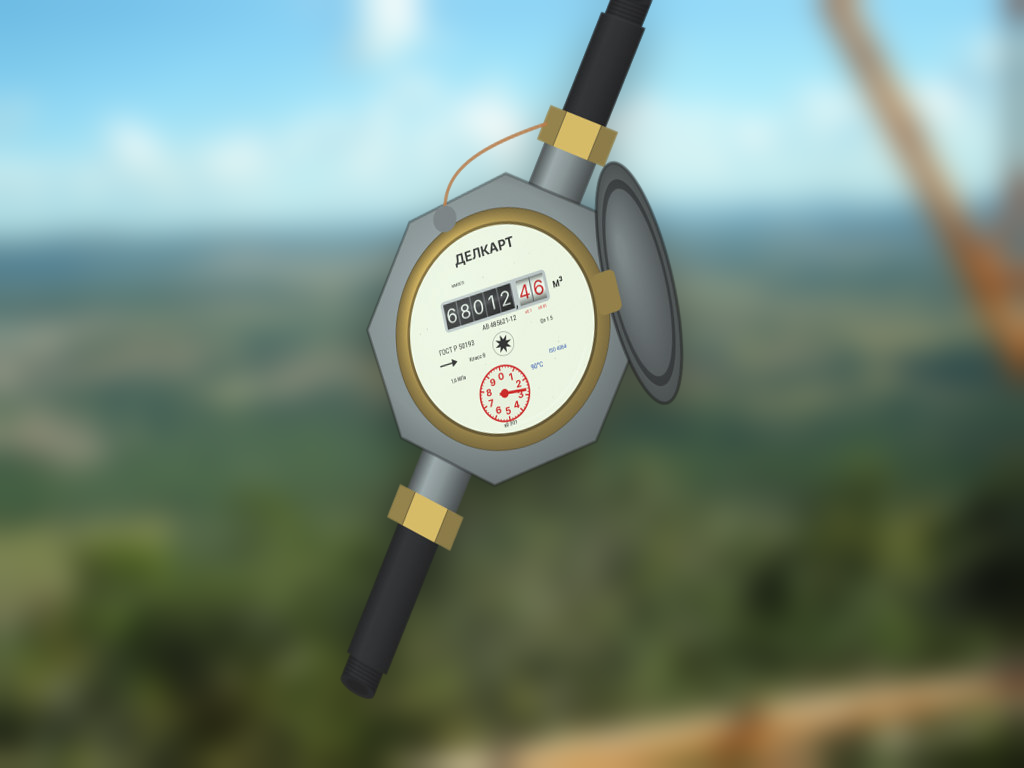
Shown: 68012.462 m³
